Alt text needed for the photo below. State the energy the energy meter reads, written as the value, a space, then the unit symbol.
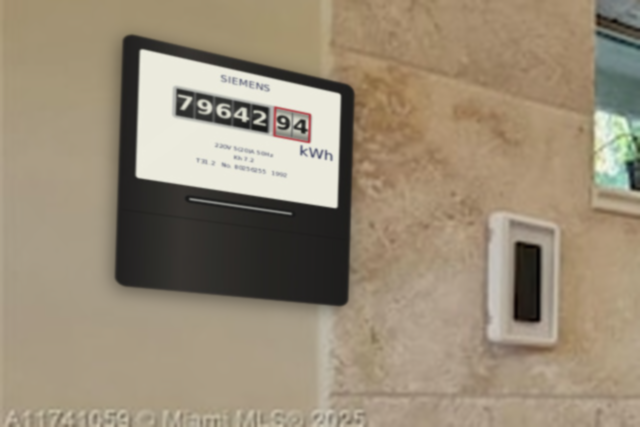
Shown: 79642.94 kWh
